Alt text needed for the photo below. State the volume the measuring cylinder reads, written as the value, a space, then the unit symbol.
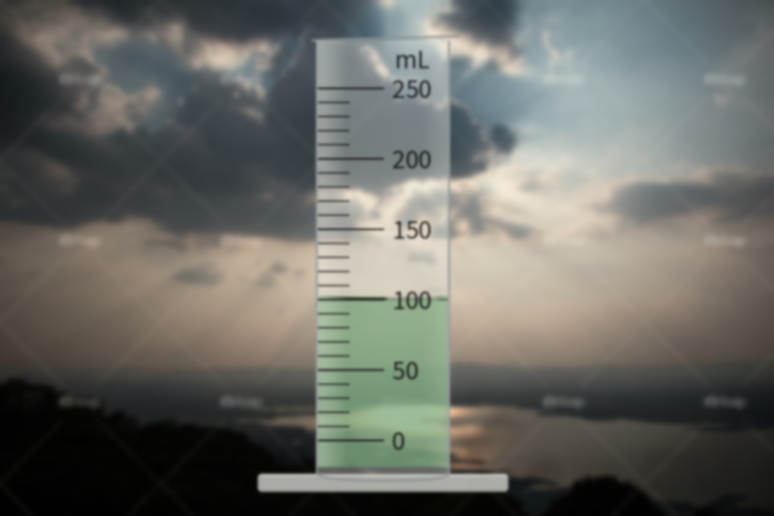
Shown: 100 mL
